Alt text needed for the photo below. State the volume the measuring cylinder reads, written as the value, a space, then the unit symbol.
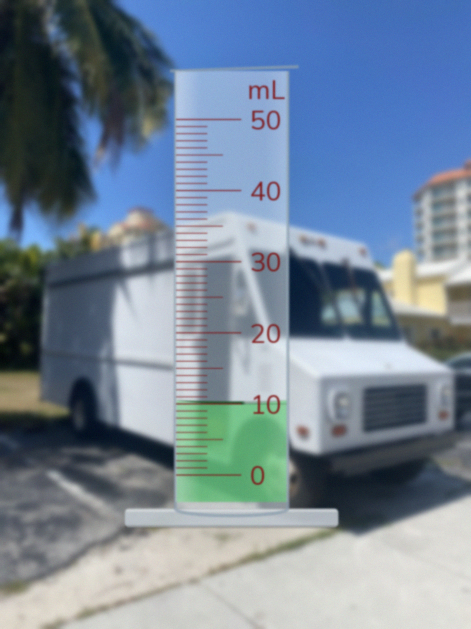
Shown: 10 mL
